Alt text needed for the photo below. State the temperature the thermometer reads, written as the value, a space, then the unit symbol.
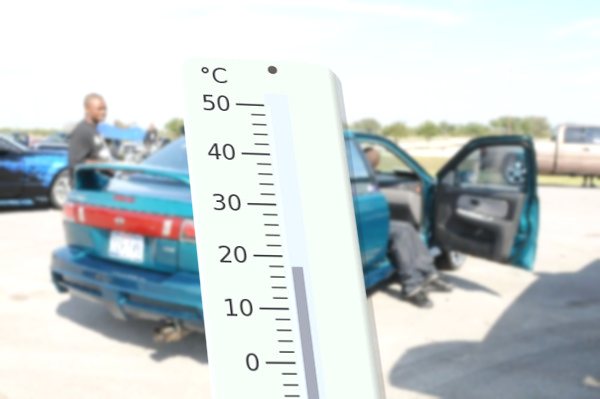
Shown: 18 °C
